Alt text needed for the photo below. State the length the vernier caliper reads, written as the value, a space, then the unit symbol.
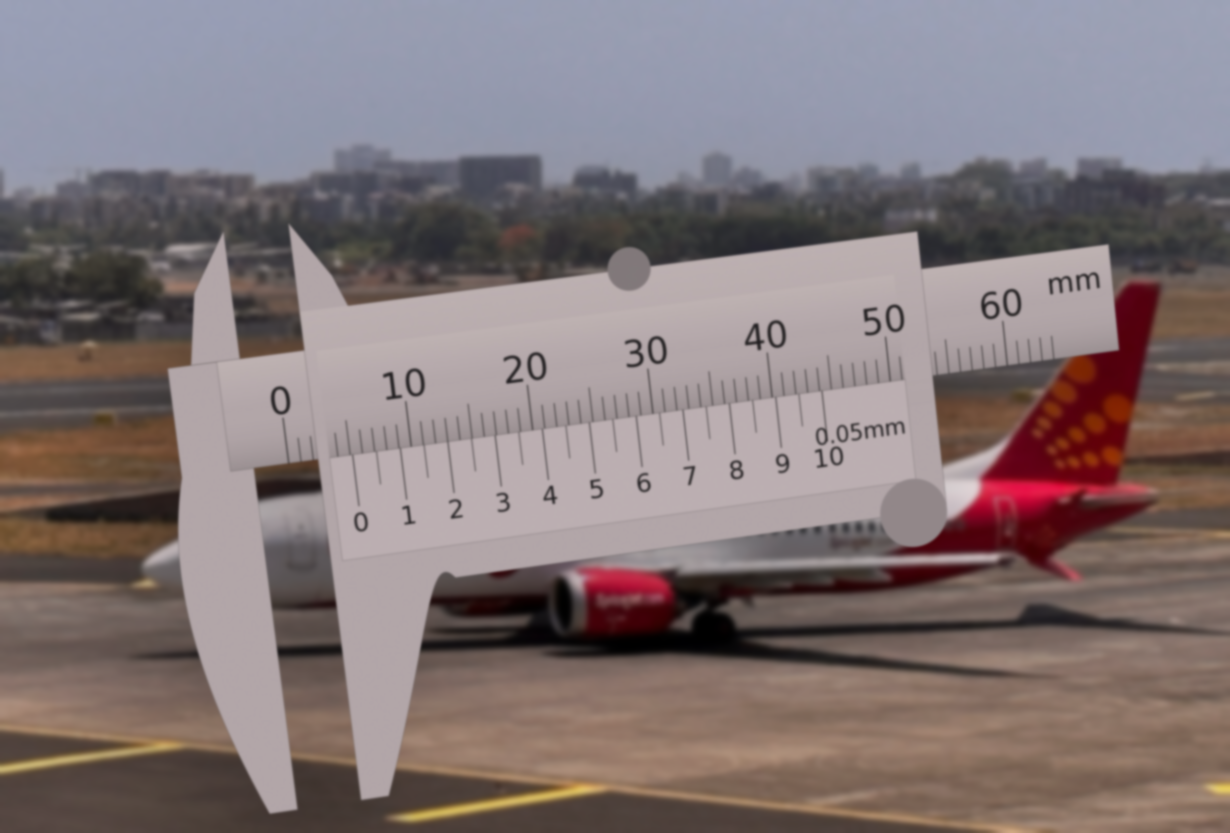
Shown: 5.2 mm
